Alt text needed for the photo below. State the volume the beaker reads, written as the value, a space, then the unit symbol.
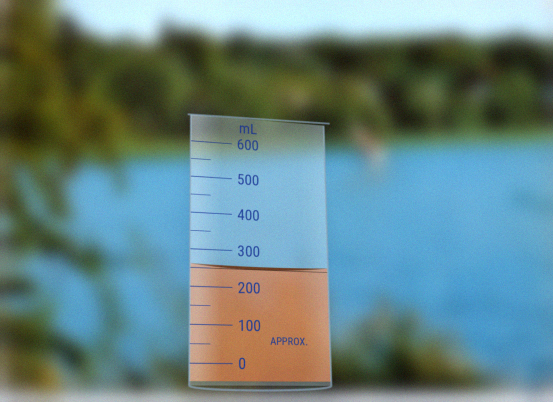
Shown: 250 mL
